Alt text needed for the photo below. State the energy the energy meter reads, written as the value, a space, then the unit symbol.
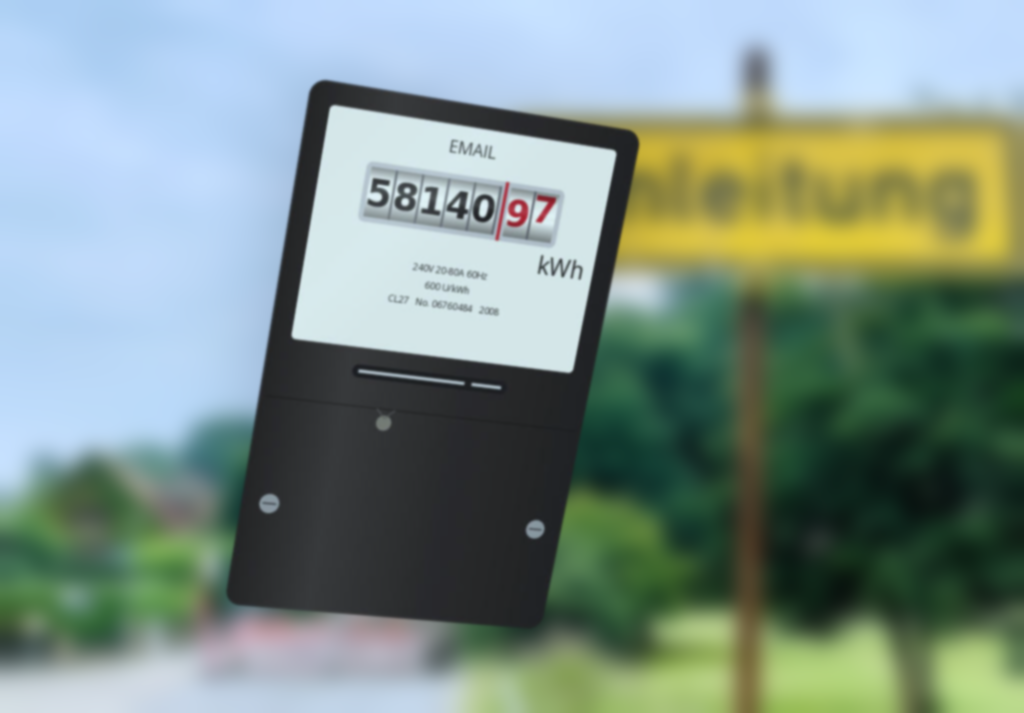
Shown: 58140.97 kWh
